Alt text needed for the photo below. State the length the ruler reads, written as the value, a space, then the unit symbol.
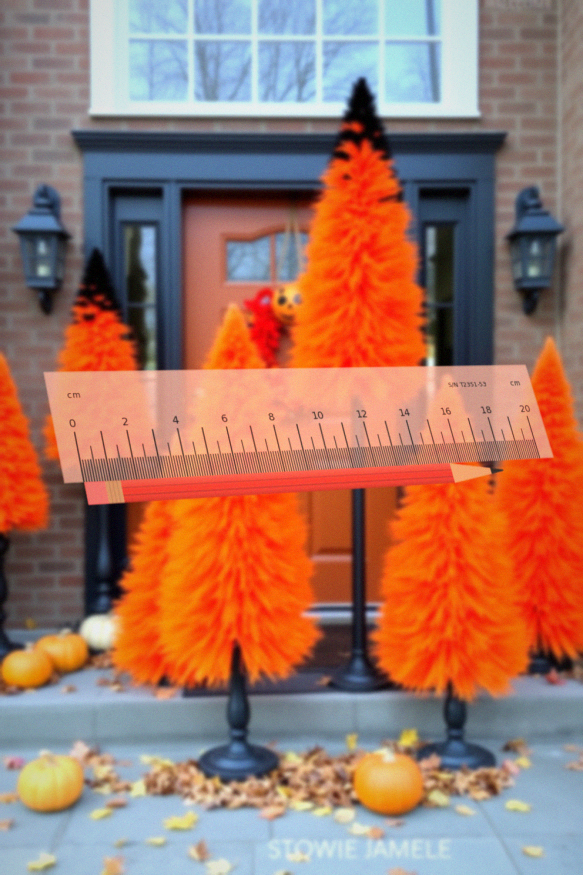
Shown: 18 cm
